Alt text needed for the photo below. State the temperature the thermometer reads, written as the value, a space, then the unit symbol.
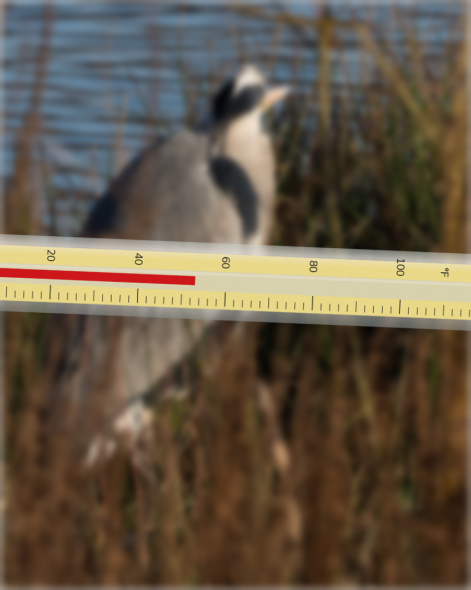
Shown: 53 °F
